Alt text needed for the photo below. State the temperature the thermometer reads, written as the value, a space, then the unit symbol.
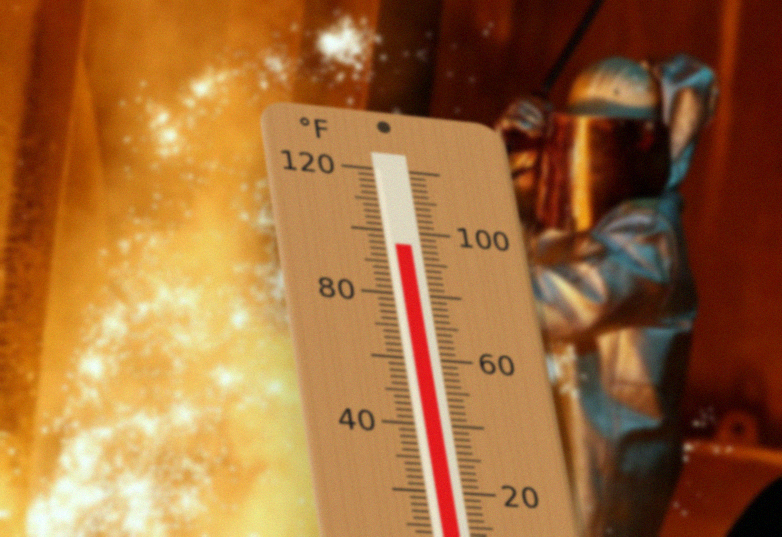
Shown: 96 °F
